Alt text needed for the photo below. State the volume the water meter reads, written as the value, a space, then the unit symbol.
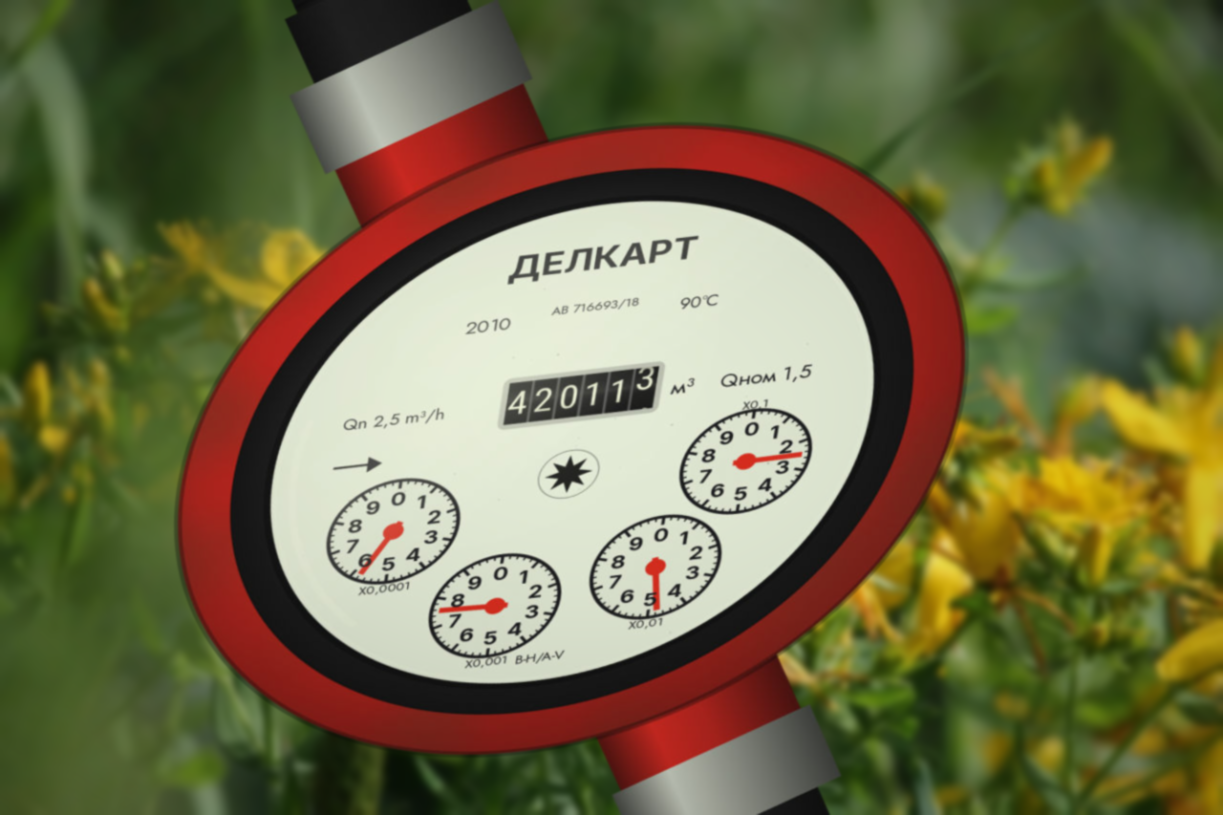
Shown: 420113.2475 m³
